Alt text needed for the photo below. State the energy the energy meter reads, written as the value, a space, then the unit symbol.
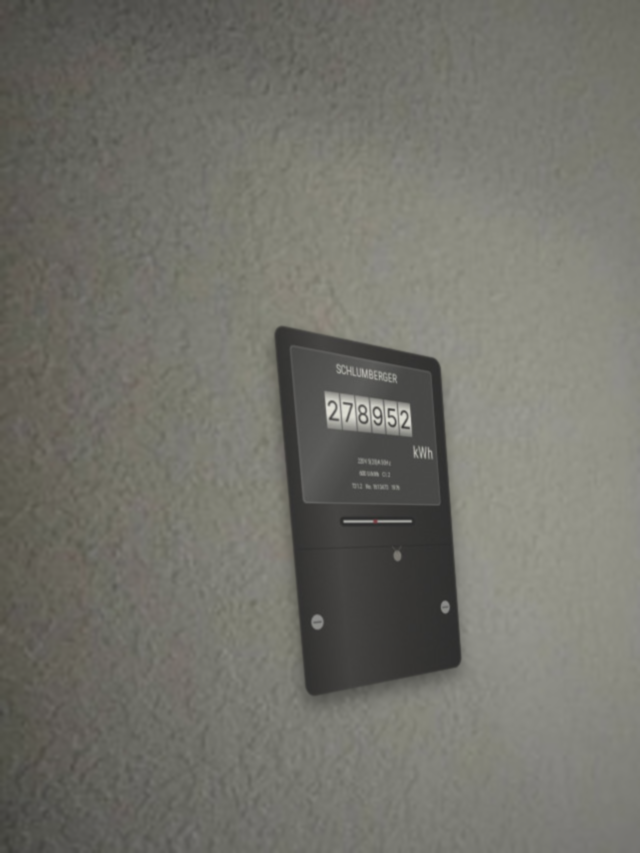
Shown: 278952 kWh
